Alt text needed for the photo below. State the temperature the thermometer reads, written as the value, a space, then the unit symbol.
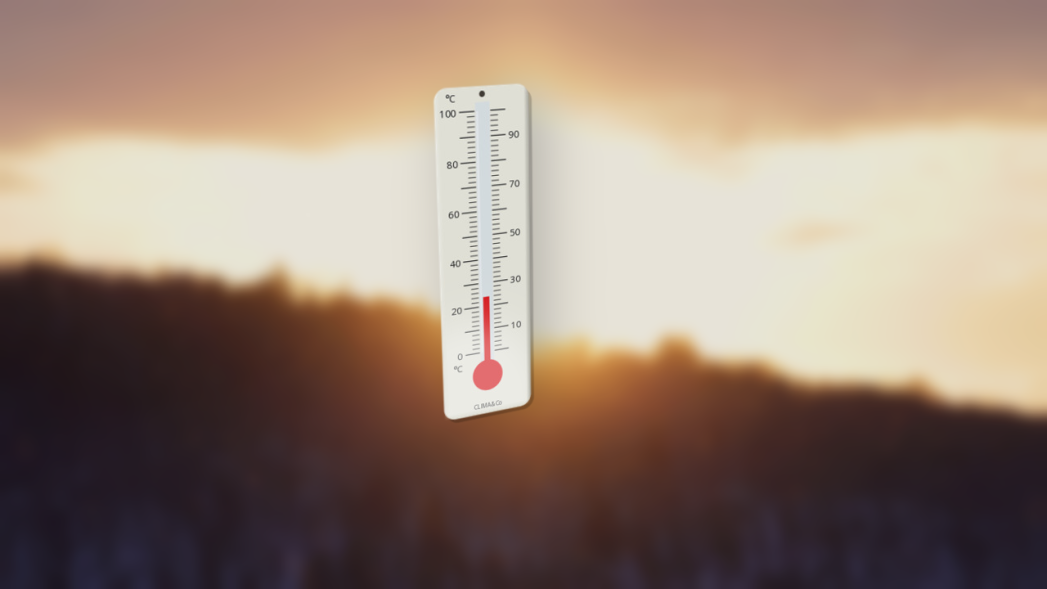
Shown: 24 °C
